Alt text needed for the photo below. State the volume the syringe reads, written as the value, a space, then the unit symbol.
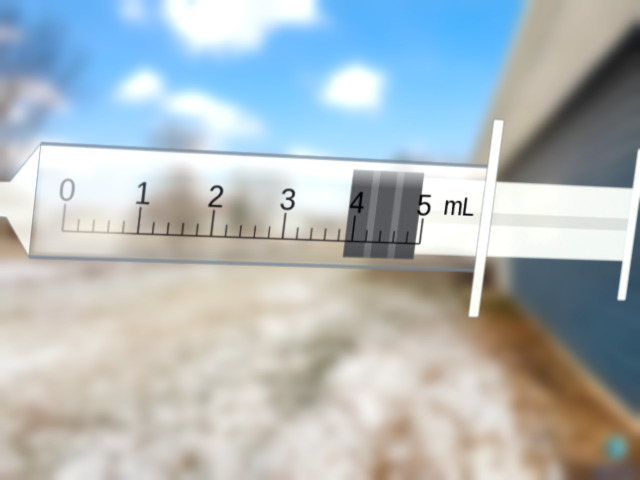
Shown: 3.9 mL
